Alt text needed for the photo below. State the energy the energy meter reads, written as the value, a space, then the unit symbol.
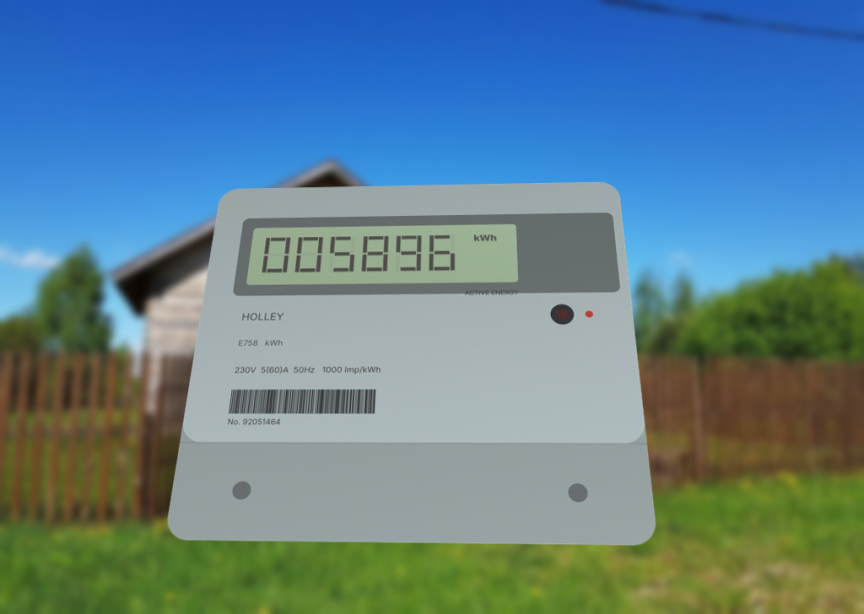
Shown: 5896 kWh
